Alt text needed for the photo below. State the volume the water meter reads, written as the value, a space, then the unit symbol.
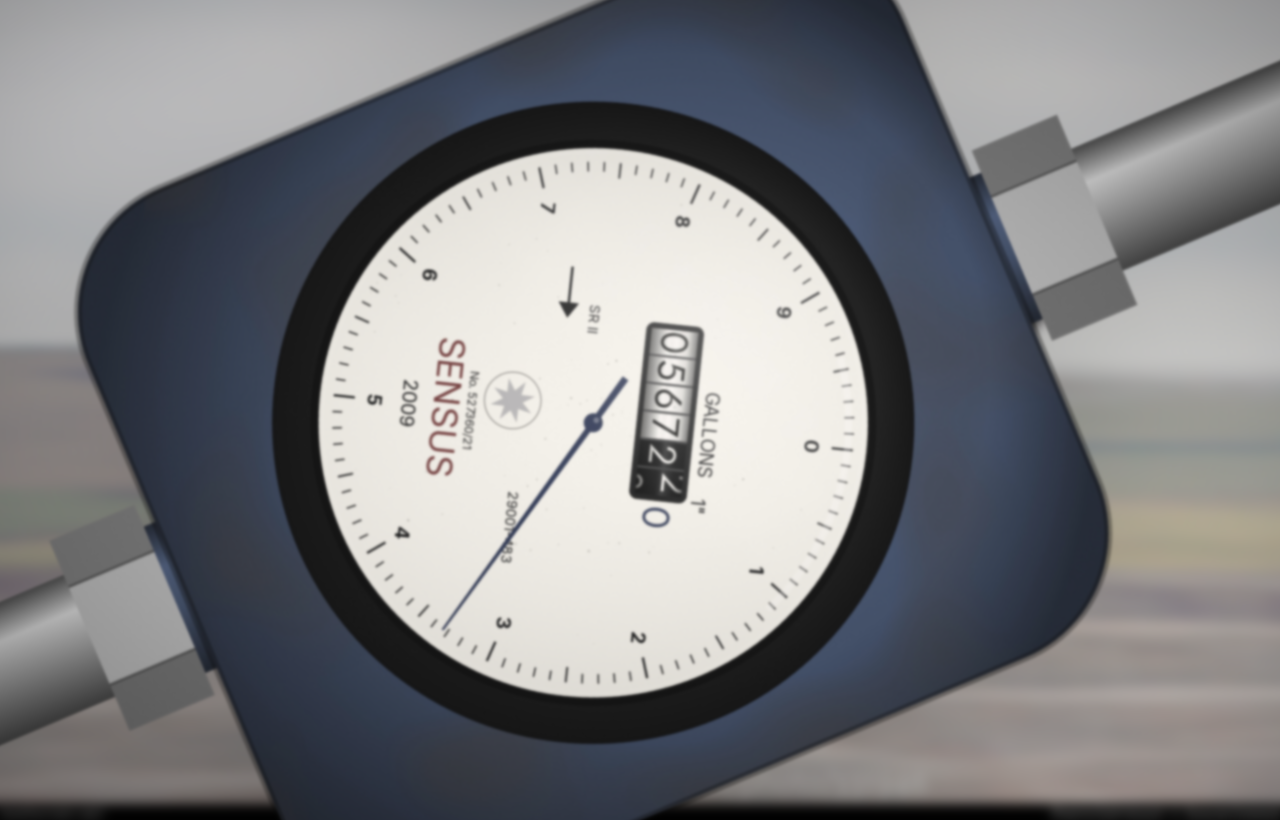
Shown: 567223.3 gal
